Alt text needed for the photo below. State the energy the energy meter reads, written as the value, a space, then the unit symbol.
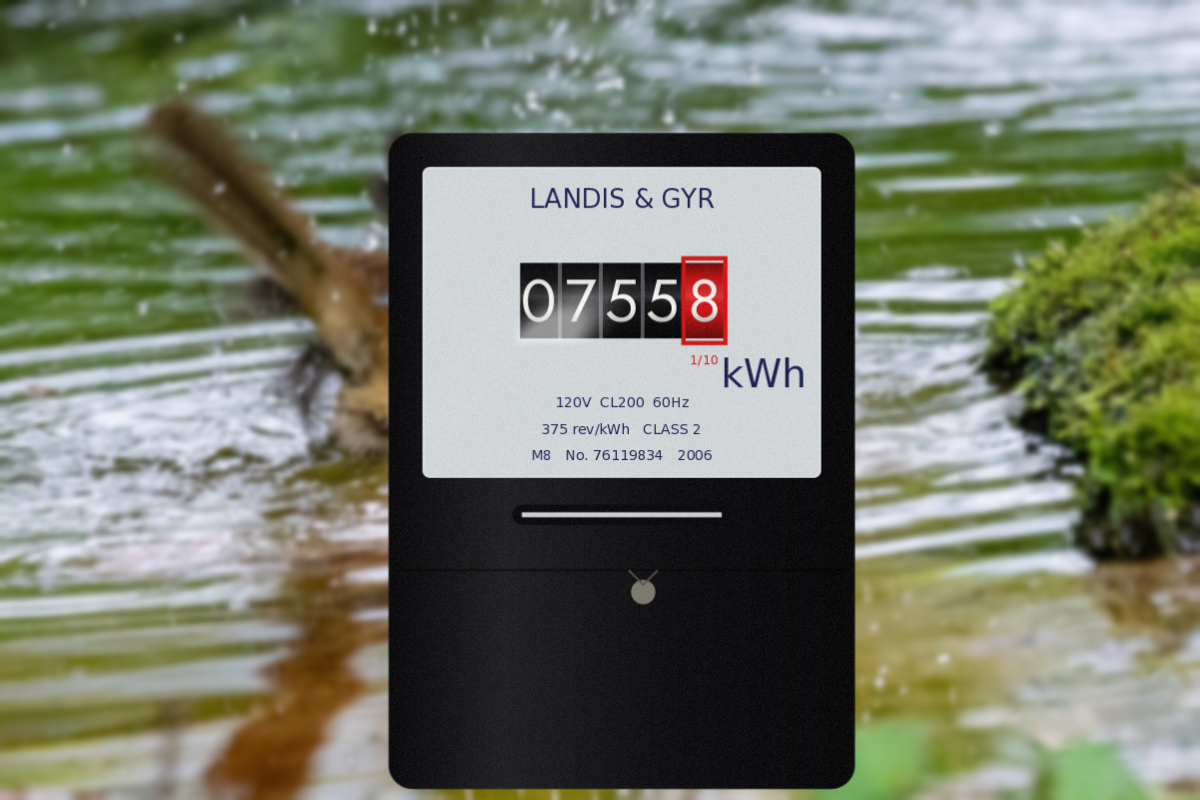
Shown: 755.8 kWh
